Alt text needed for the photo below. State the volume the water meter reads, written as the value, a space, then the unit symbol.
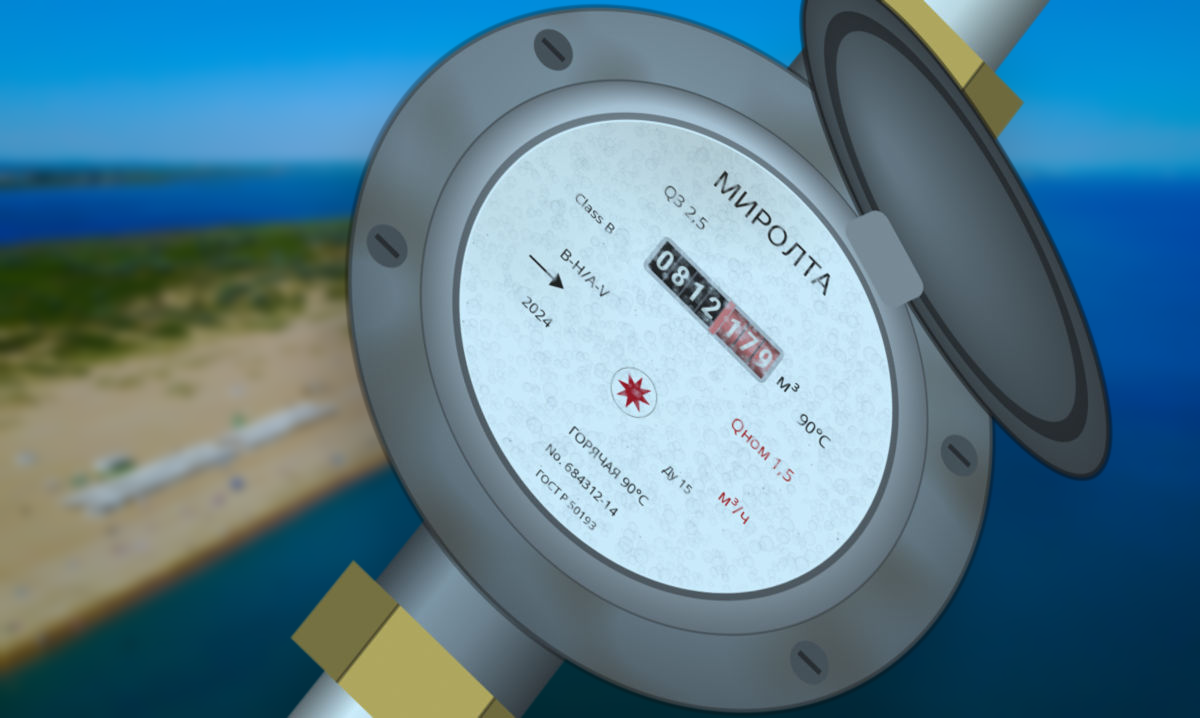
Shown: 812.179 m³
